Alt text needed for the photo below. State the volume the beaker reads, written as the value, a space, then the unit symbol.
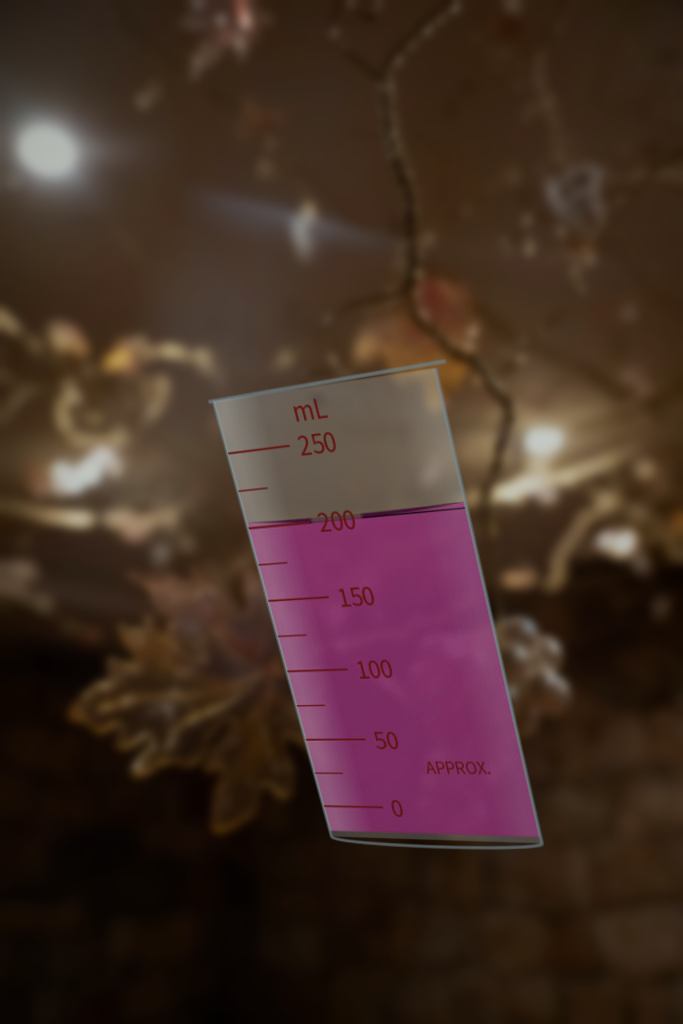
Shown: 200 mL
